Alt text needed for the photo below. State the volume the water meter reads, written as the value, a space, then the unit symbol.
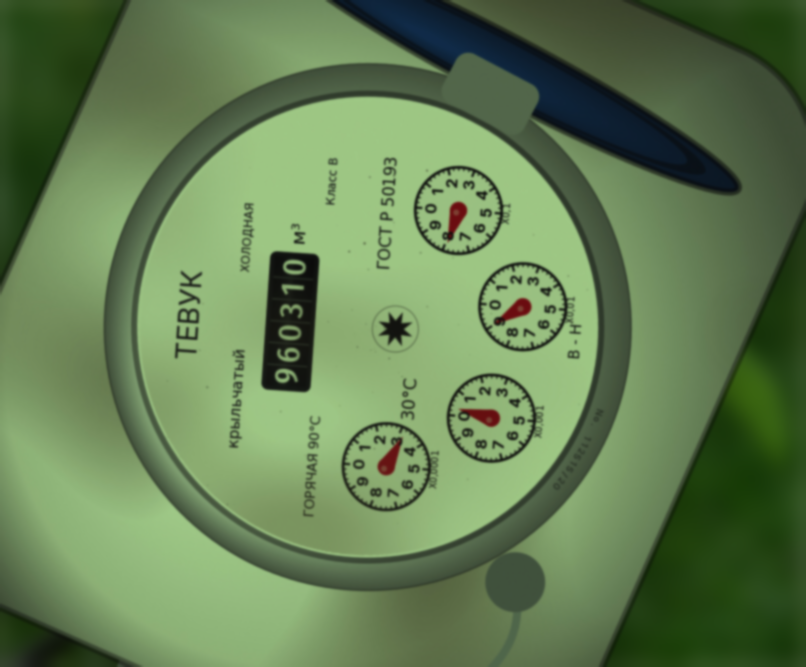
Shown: 960310.7903 m³
